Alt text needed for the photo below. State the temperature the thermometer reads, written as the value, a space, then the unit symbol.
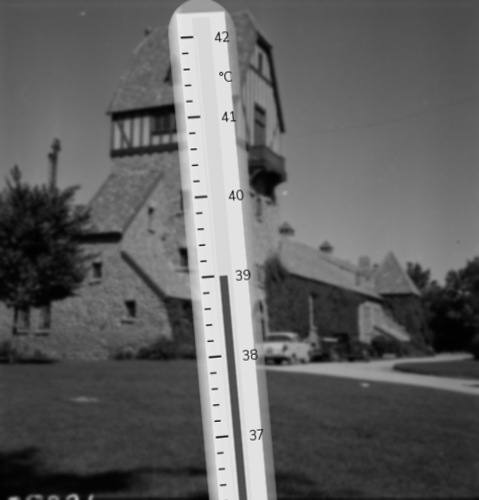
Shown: 39 °C
